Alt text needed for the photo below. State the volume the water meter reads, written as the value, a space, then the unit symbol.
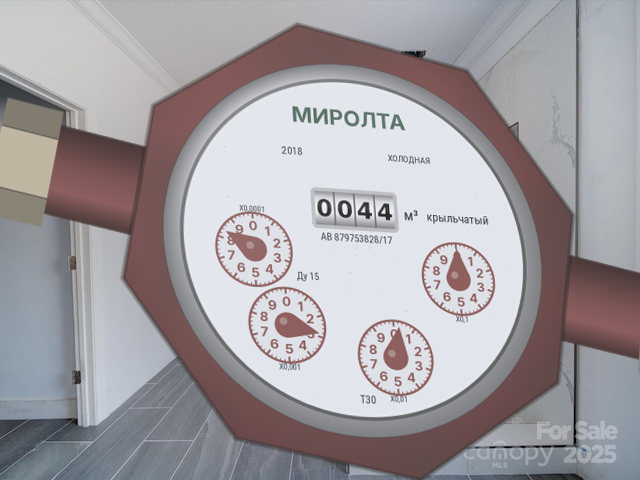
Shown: 44.0028 m³
